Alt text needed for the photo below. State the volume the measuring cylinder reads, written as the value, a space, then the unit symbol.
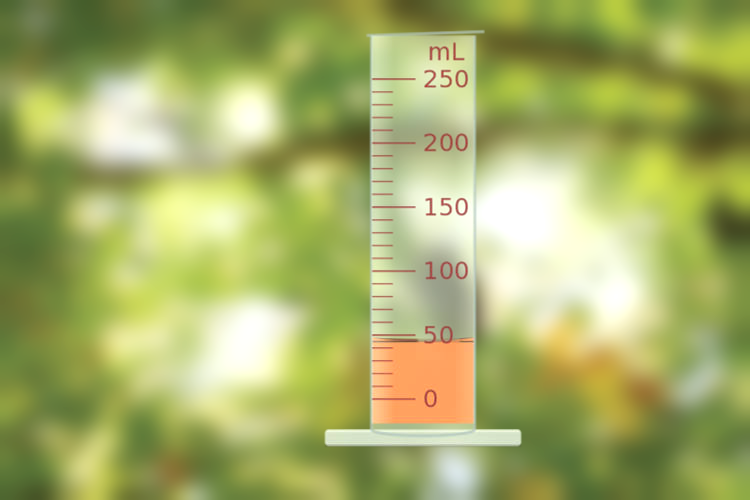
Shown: 45 mL
